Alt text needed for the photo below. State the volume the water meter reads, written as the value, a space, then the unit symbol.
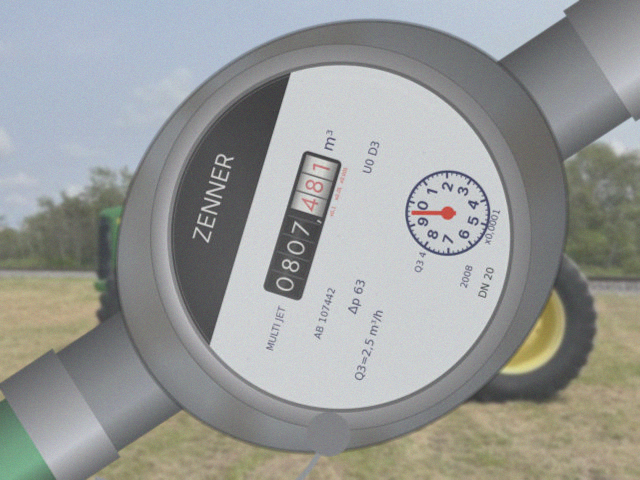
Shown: 807.4809 m³
